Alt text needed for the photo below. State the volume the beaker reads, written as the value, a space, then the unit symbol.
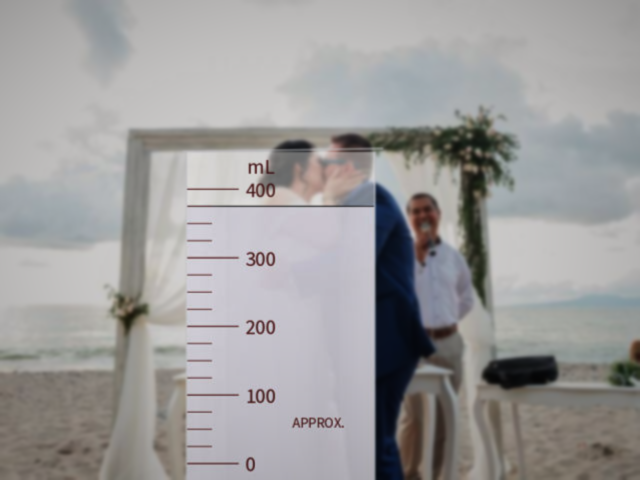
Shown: 375 mL
